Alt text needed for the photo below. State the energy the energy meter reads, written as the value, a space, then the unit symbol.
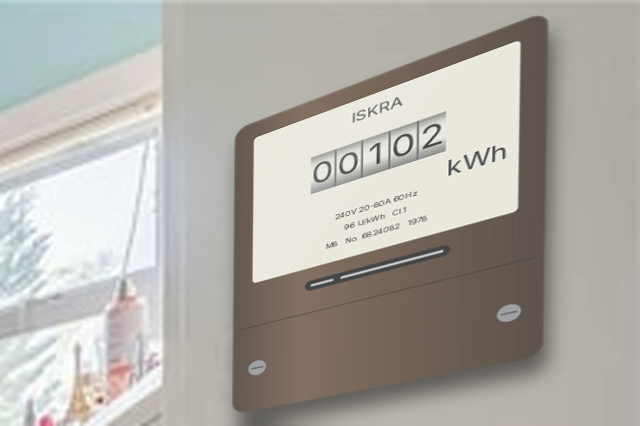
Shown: 102 kWh
